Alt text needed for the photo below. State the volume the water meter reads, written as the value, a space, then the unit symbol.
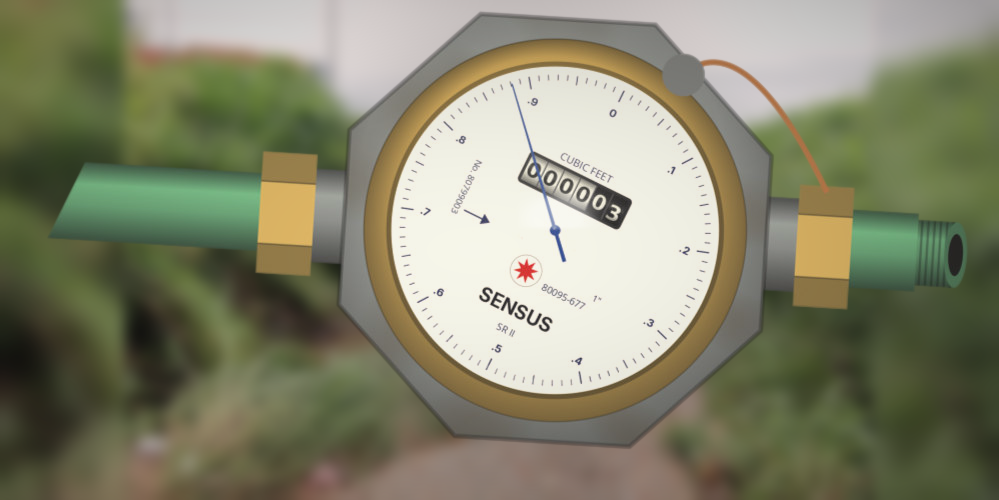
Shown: 2.88 ft³
